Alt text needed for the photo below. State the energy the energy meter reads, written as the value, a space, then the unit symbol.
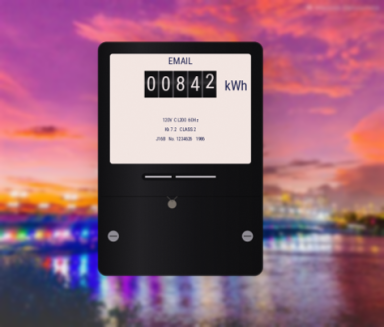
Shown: 842 kWh
